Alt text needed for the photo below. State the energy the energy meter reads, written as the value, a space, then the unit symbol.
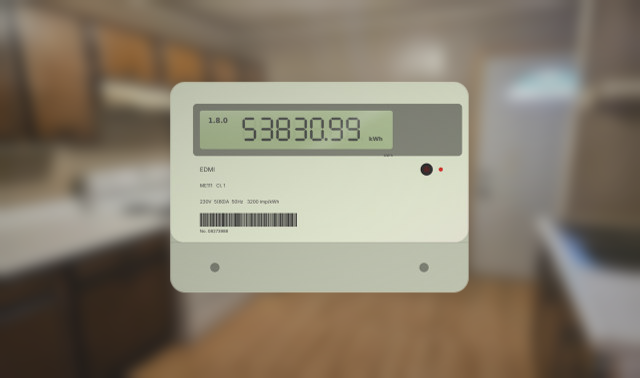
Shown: 53830.99 kWh
